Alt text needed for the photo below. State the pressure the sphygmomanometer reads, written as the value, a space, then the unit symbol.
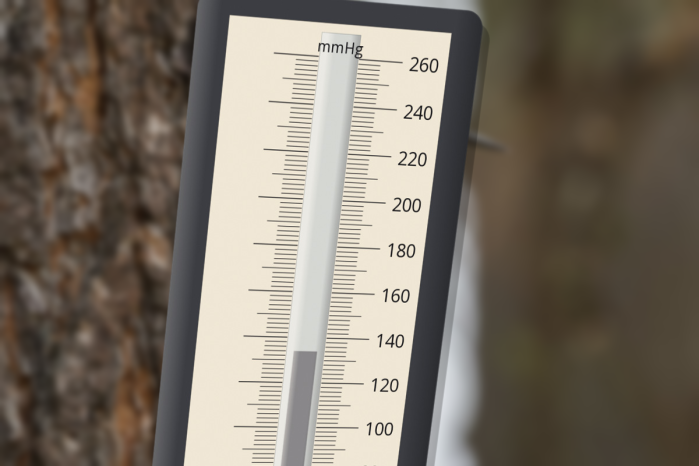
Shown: 134 mmHg
